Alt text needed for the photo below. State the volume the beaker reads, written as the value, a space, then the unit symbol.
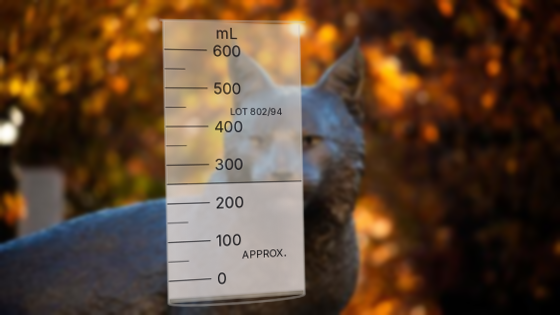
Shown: 250 mL
